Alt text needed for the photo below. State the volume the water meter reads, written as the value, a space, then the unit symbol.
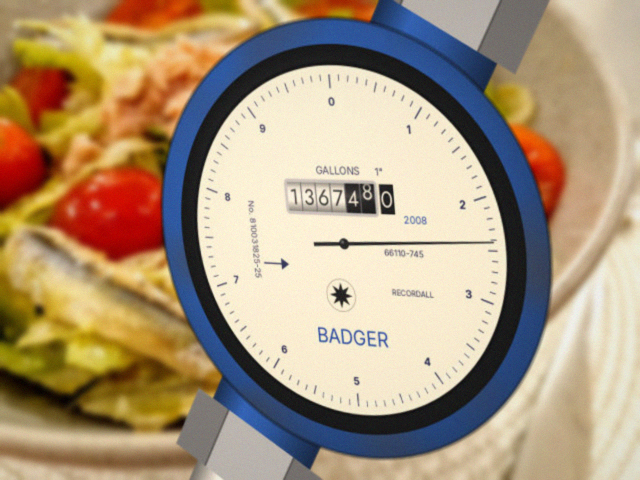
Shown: 1367482.4 gal
